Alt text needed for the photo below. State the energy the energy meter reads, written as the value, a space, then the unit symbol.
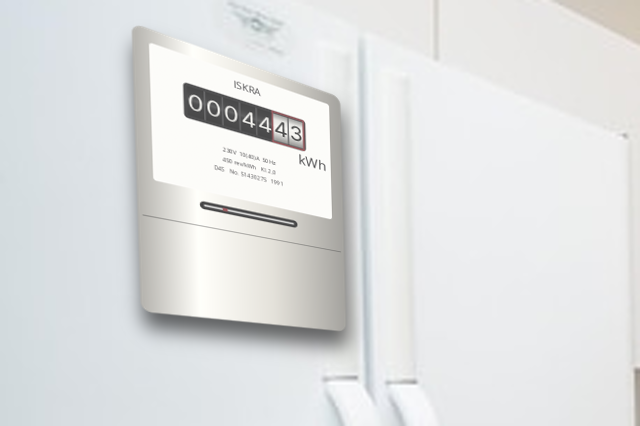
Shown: 44.43 kWh
